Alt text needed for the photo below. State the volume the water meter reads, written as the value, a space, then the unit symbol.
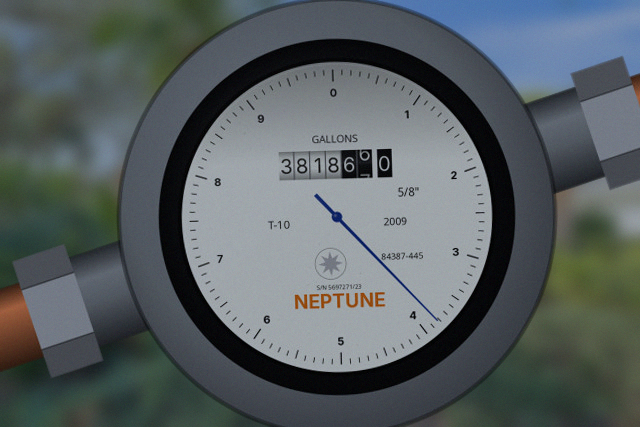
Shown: 3818663.8 gal
